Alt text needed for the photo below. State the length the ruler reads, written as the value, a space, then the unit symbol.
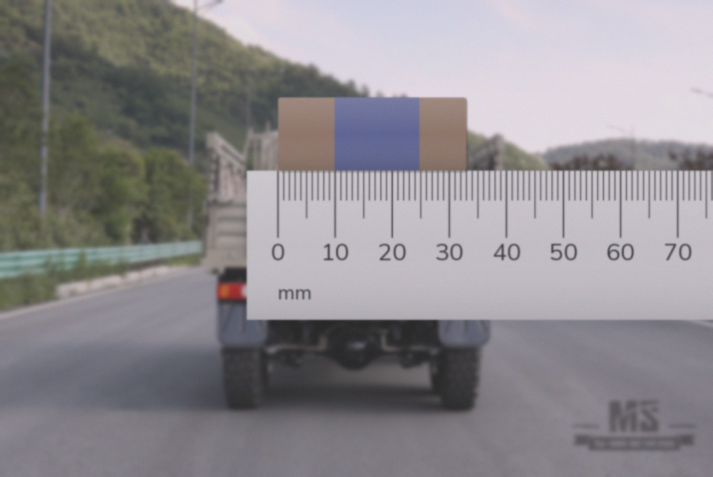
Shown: 33 mm
